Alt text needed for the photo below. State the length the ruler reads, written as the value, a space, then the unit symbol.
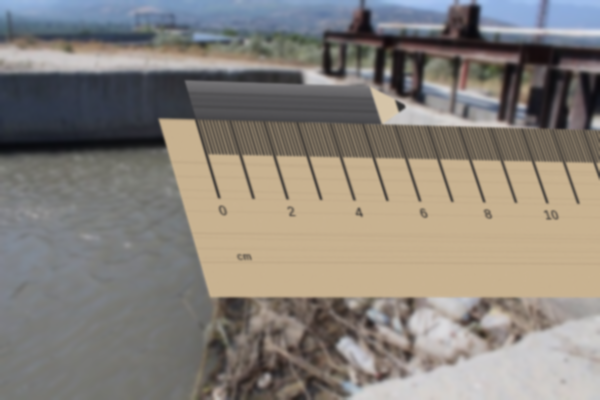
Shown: 6.5 cm
